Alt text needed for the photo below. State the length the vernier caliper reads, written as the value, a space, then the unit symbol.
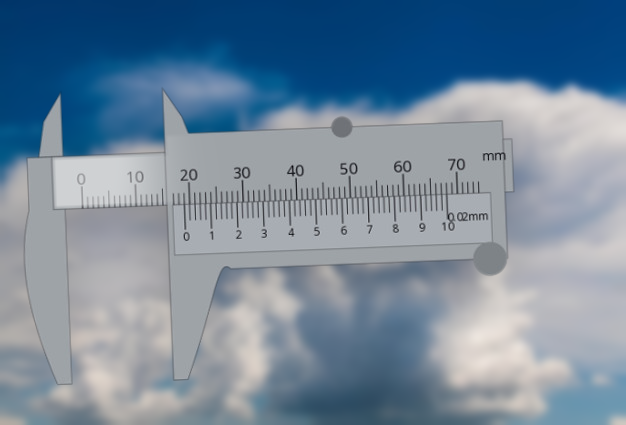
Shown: 19.0 mm
